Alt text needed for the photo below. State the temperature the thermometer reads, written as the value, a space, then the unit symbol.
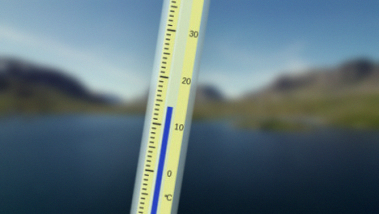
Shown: 14 °C
